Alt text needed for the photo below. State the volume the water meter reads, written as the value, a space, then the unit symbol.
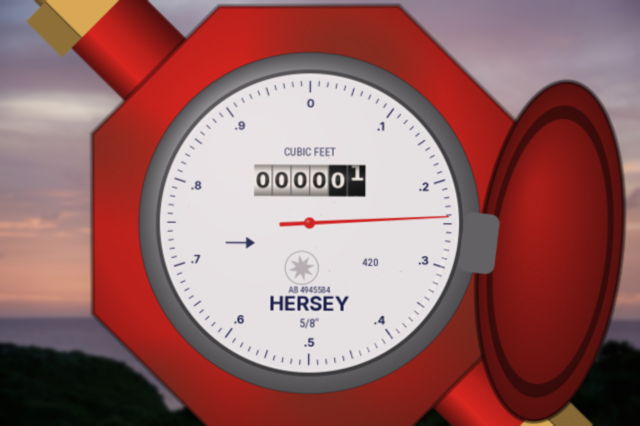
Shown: 1.24 ft³
